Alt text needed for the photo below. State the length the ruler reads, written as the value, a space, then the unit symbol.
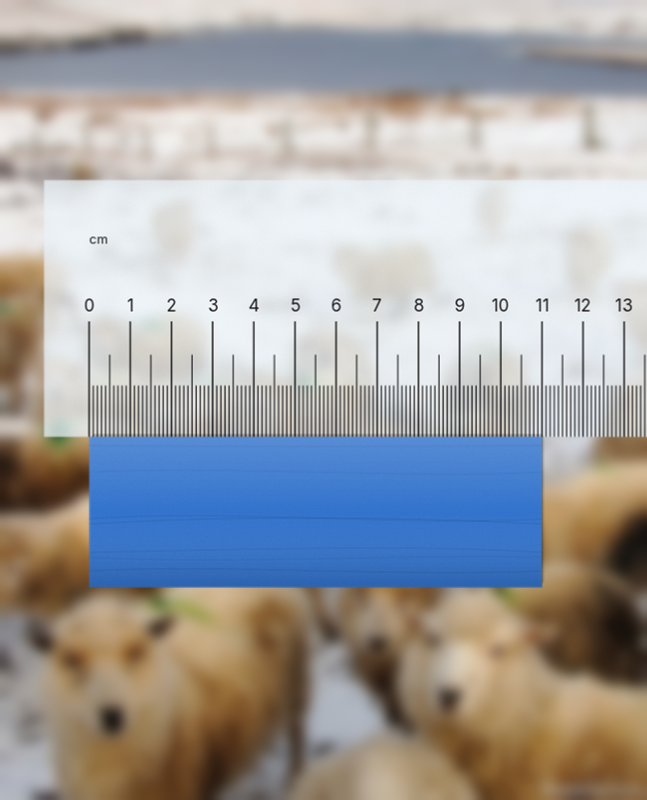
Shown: 11 cm
